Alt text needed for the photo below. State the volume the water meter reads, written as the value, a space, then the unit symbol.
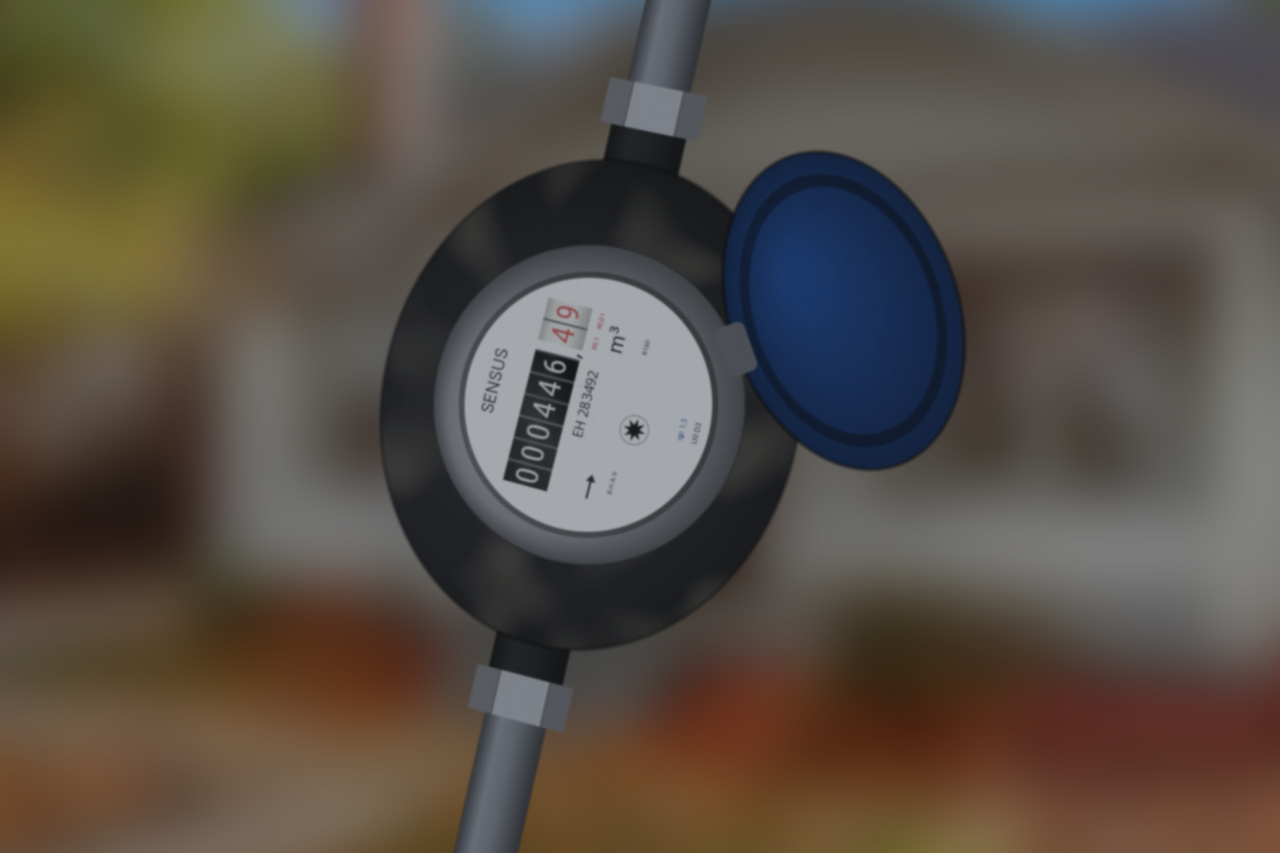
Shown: 446.49 m³
